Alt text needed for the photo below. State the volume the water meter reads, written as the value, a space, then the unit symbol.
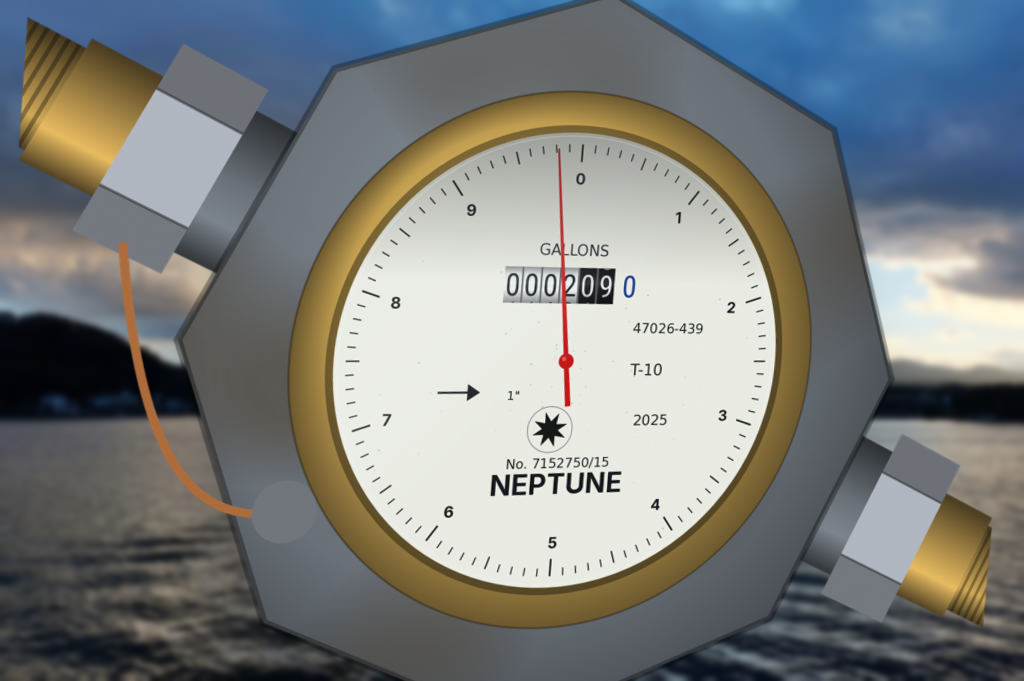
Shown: 2089.8 gal
